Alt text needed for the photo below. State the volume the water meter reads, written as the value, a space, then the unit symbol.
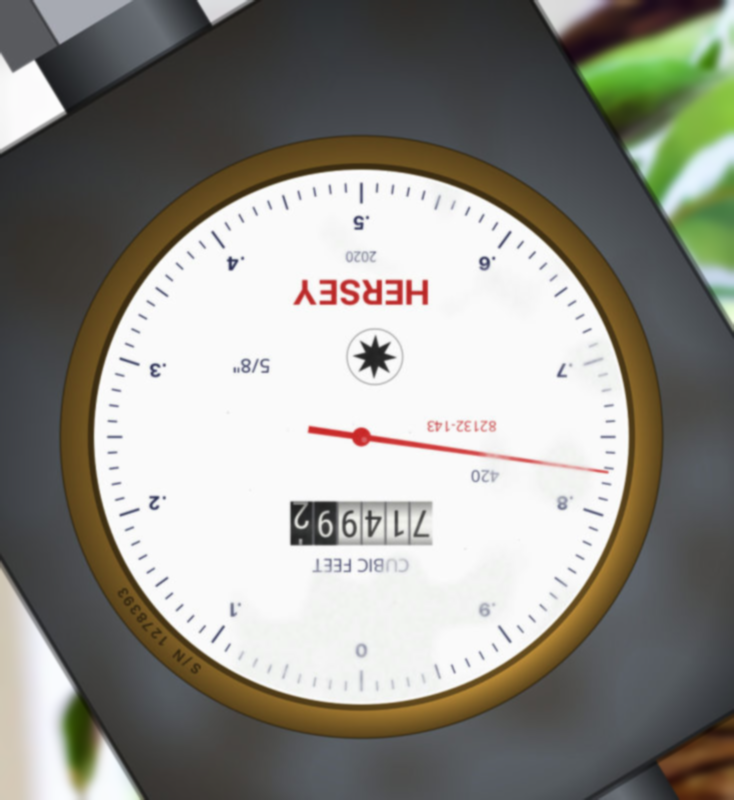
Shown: 714991.77 ft³
